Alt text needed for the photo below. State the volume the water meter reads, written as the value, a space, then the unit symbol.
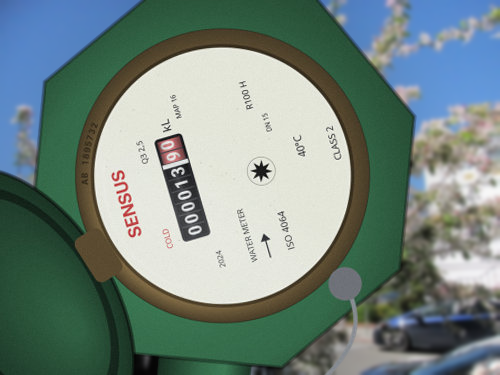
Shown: 13.90 kL
